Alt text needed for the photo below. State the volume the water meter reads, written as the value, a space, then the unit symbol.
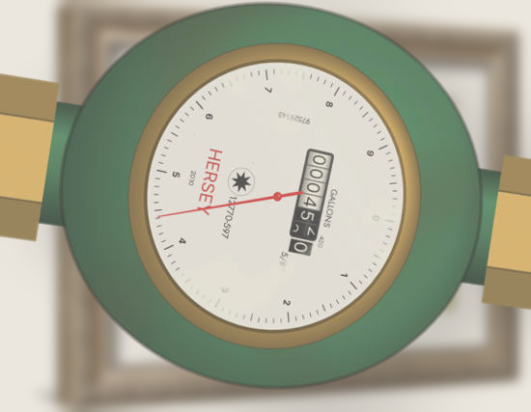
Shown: 4524.4 gal
